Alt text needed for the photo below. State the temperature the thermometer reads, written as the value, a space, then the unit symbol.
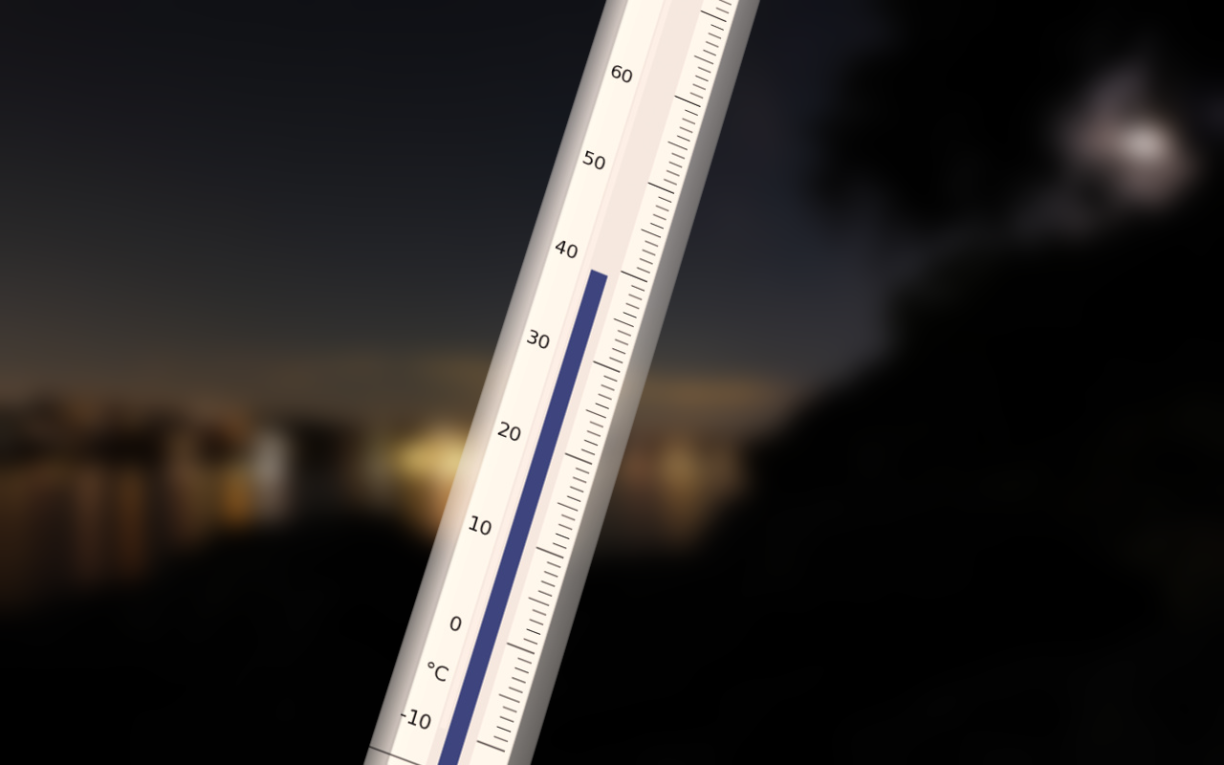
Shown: 39 °C
